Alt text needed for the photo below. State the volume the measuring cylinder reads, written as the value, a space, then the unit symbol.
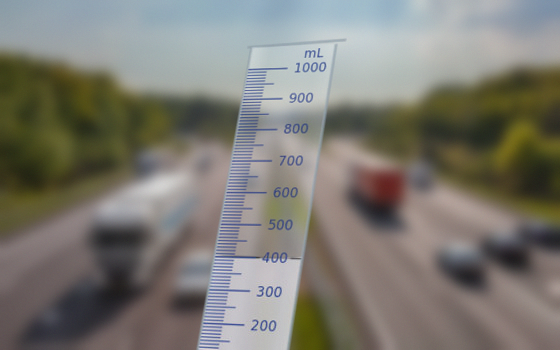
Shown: 400 mL
